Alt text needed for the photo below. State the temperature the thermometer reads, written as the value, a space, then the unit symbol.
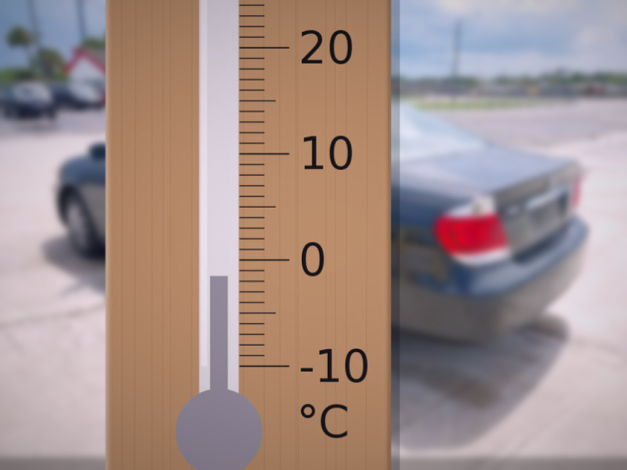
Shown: -1.5 °C
